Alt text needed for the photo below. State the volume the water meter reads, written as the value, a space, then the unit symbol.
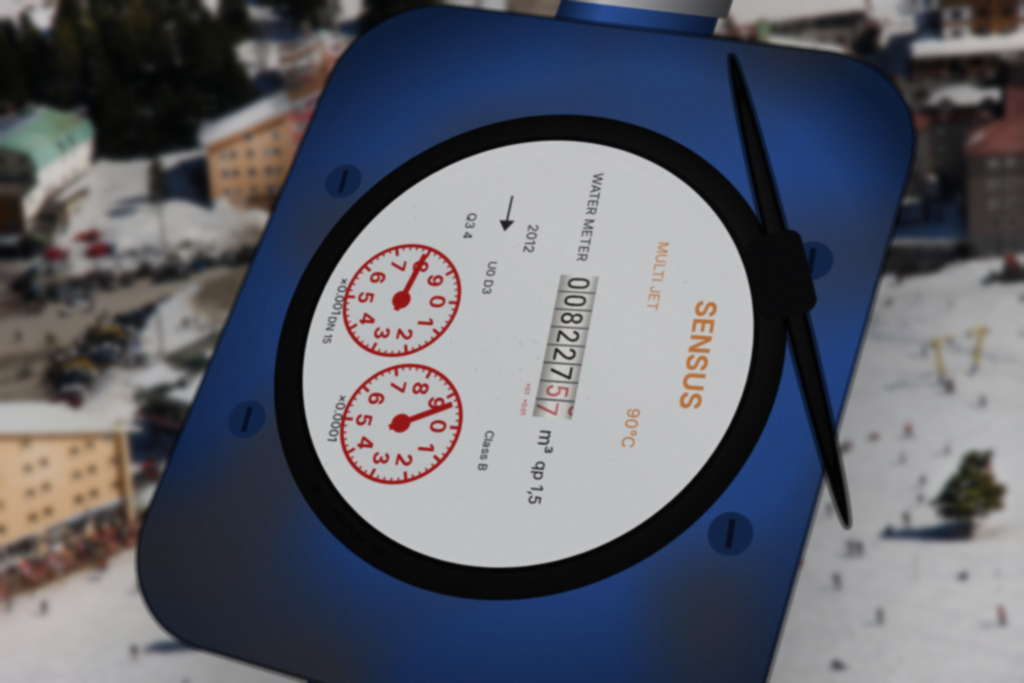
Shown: 8227.5679 m³
